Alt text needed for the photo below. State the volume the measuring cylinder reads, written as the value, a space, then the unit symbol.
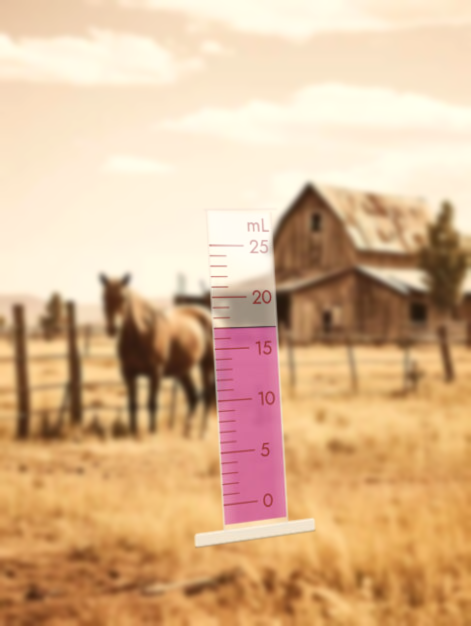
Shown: 17 mL
